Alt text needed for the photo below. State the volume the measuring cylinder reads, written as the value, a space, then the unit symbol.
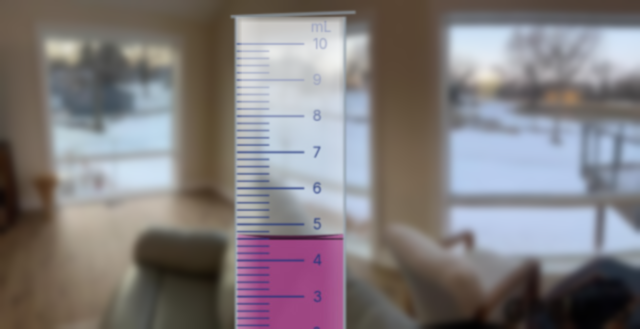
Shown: 4.6 mL
